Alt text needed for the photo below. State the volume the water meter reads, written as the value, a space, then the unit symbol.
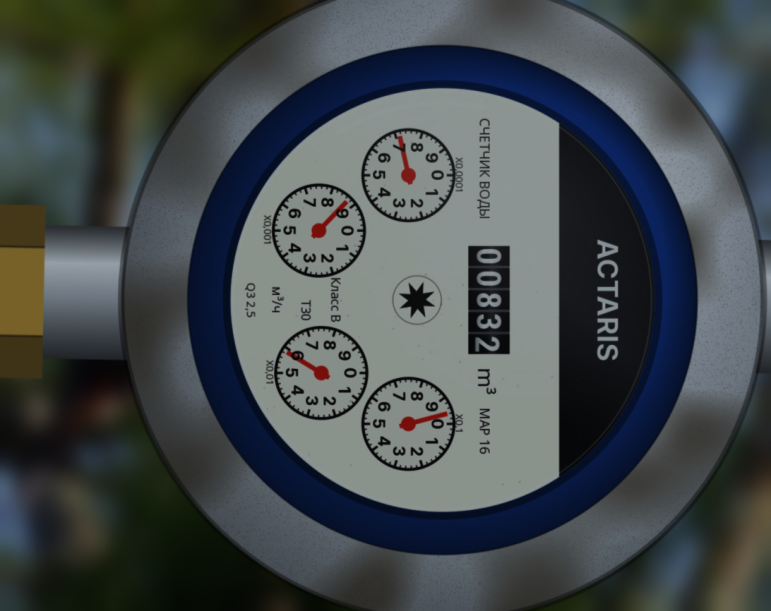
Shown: 831.9587 m³
